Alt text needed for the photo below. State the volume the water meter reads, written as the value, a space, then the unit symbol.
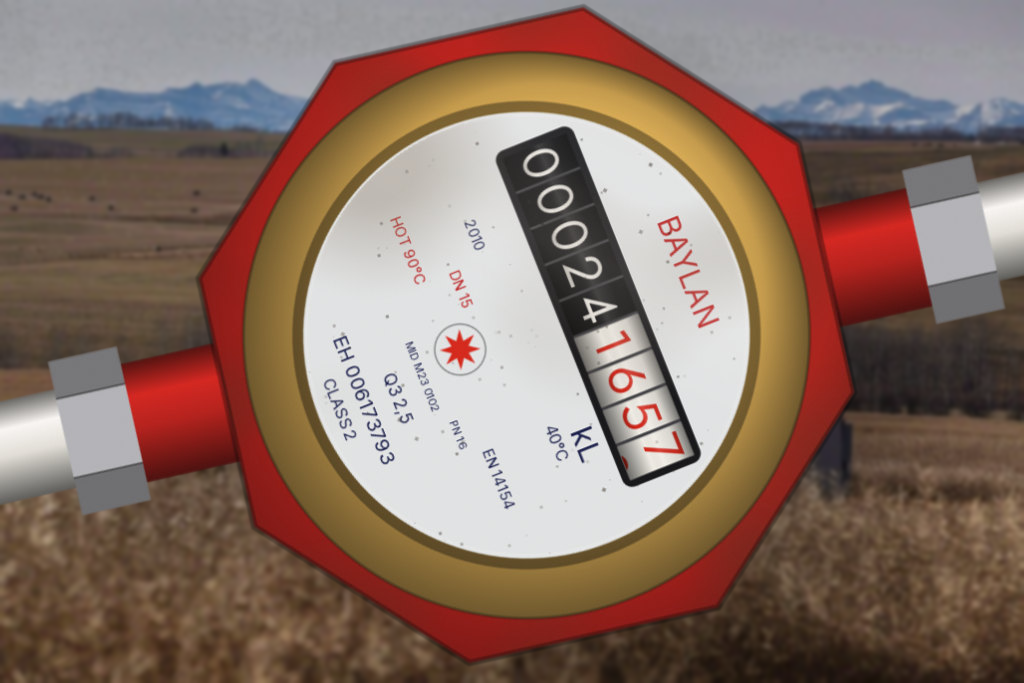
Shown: 24.1657 kL
